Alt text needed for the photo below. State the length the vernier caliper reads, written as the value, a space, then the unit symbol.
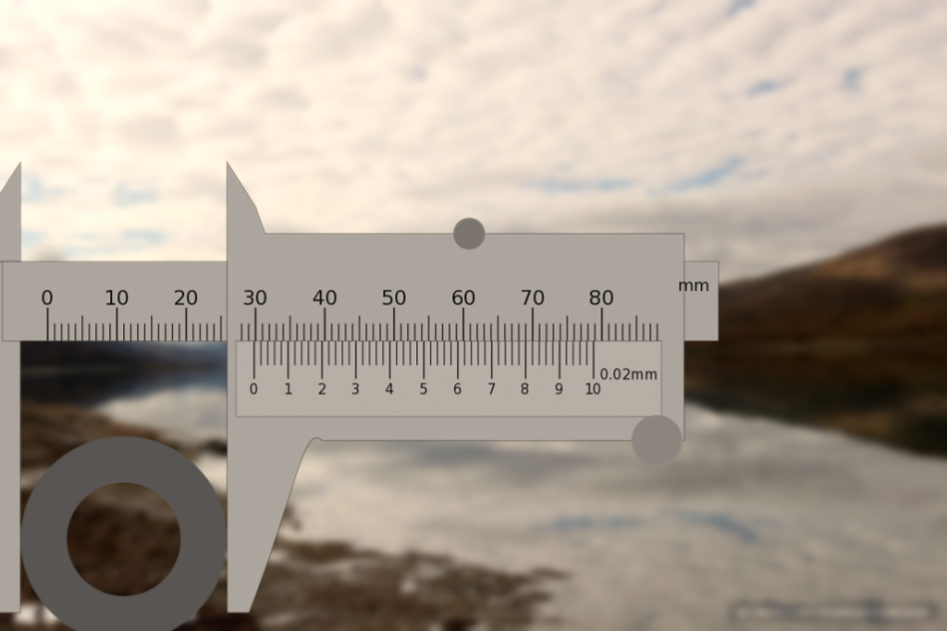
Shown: 29.8 mm
